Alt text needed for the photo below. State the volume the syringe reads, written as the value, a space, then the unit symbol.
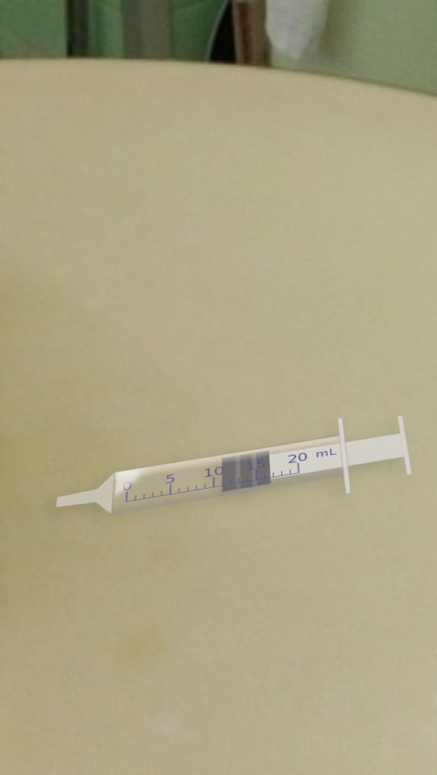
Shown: 11 mL
